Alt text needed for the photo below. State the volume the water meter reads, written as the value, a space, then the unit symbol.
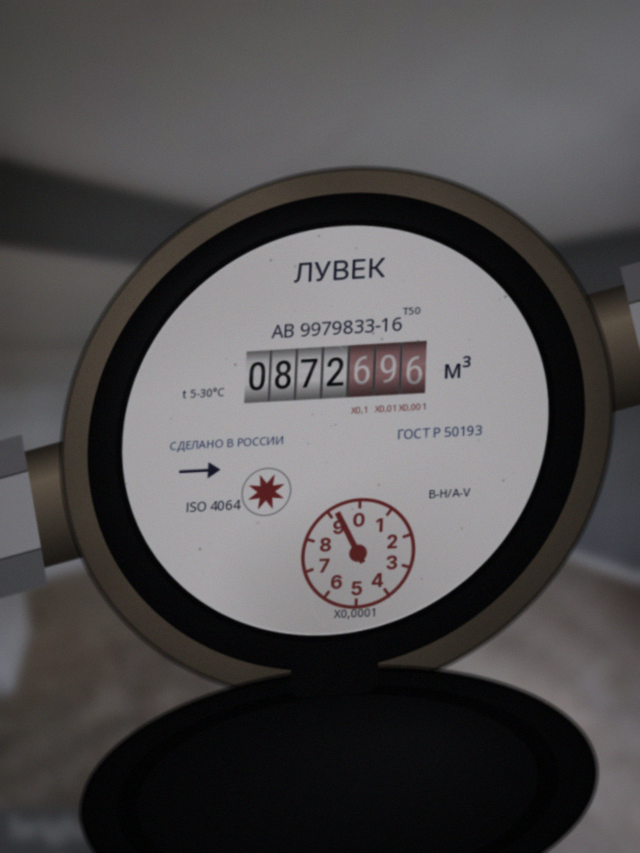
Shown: 872.6959 m³
